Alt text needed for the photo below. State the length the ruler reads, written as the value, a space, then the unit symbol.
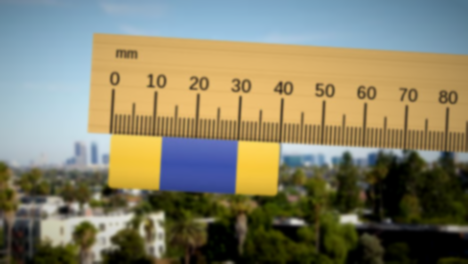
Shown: 40 mm
